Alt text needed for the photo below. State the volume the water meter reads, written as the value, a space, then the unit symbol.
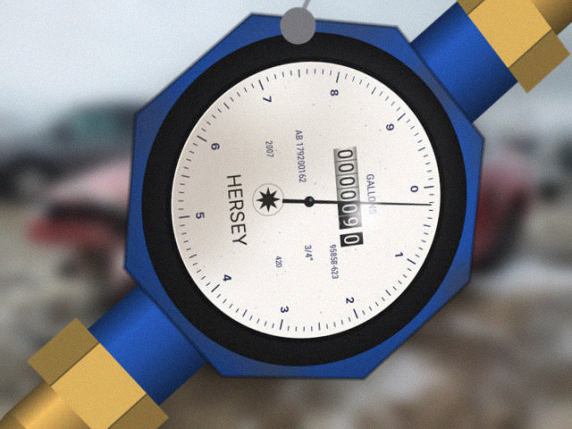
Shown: 90.2 gal
